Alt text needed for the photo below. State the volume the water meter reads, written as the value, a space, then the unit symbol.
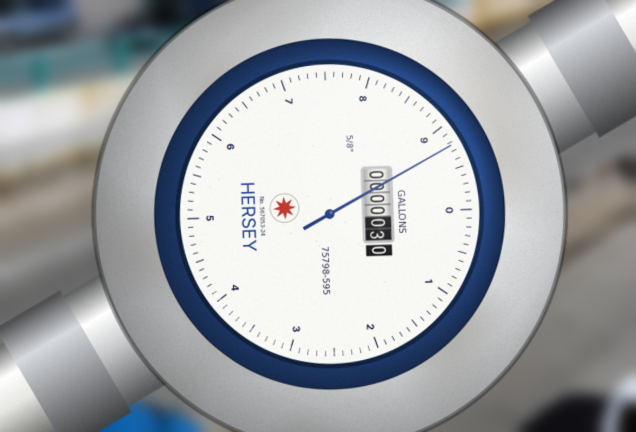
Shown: 29.2 gal
